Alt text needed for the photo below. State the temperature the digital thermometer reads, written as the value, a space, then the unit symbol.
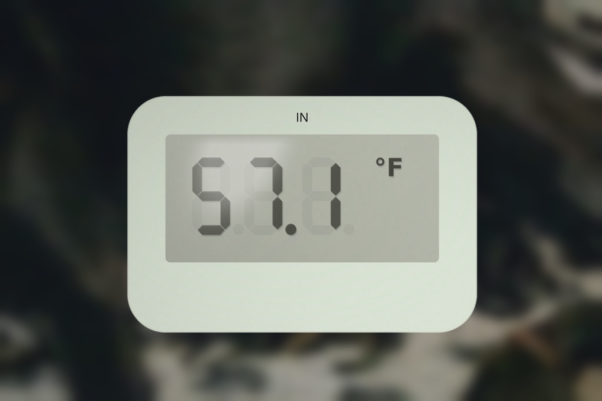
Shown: 57.1 °F
